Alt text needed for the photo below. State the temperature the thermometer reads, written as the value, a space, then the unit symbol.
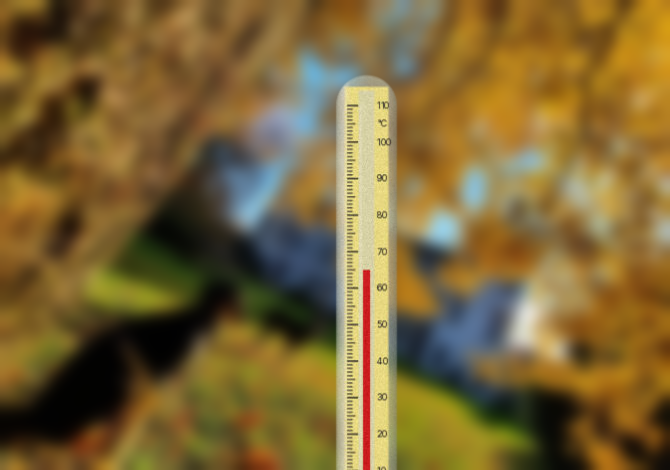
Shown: 65 °C
